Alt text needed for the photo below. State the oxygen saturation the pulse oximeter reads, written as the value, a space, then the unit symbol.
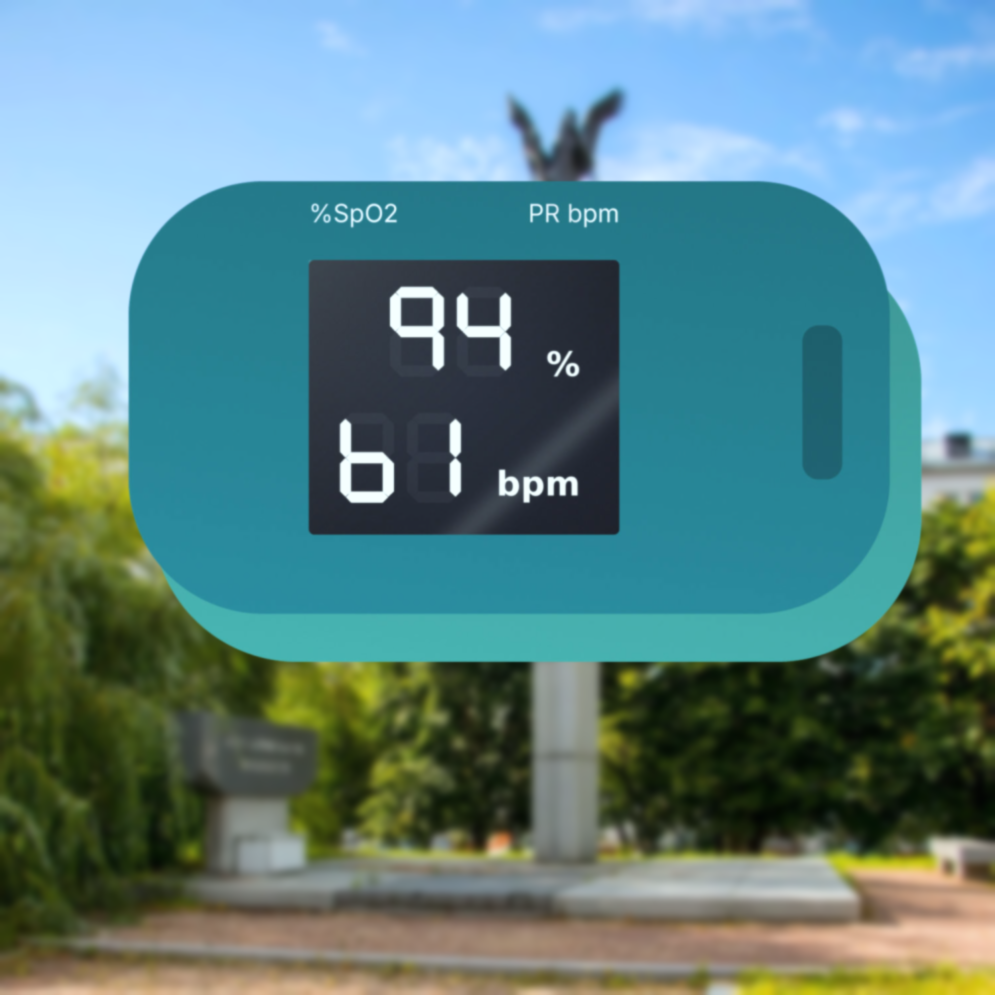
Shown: 94 %
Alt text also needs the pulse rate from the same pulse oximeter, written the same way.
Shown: 61 bpm
